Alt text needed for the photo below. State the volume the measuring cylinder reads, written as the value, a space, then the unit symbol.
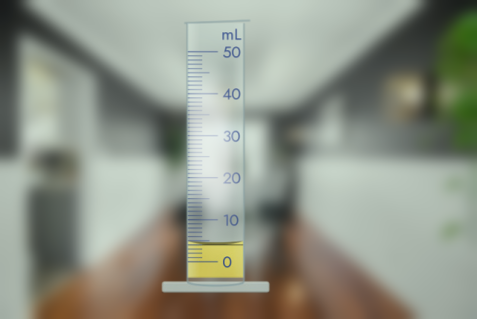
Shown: 4 mL
